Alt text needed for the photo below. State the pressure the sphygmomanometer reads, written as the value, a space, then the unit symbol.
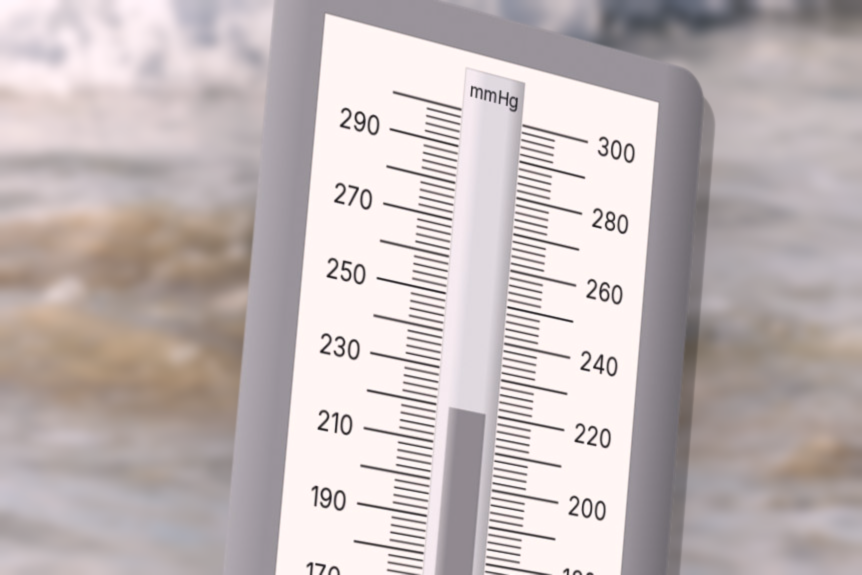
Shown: 220 mmHg
